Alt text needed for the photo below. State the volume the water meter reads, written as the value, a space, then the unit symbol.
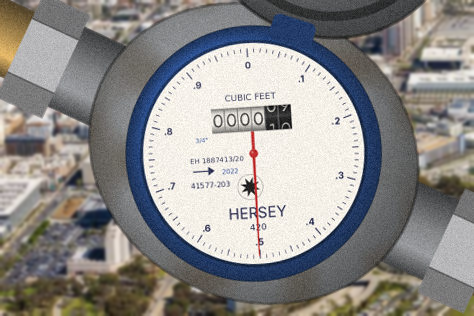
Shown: 9.50 ft³
